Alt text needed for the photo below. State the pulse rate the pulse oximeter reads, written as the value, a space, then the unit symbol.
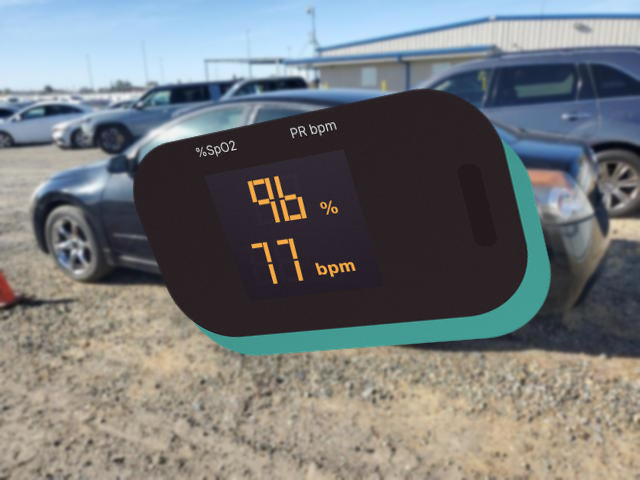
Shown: 77 bpm
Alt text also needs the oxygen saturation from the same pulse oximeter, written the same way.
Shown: 96 %
